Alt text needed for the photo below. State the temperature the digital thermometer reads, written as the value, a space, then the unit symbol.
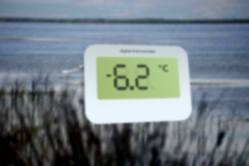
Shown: -6.2 °C
